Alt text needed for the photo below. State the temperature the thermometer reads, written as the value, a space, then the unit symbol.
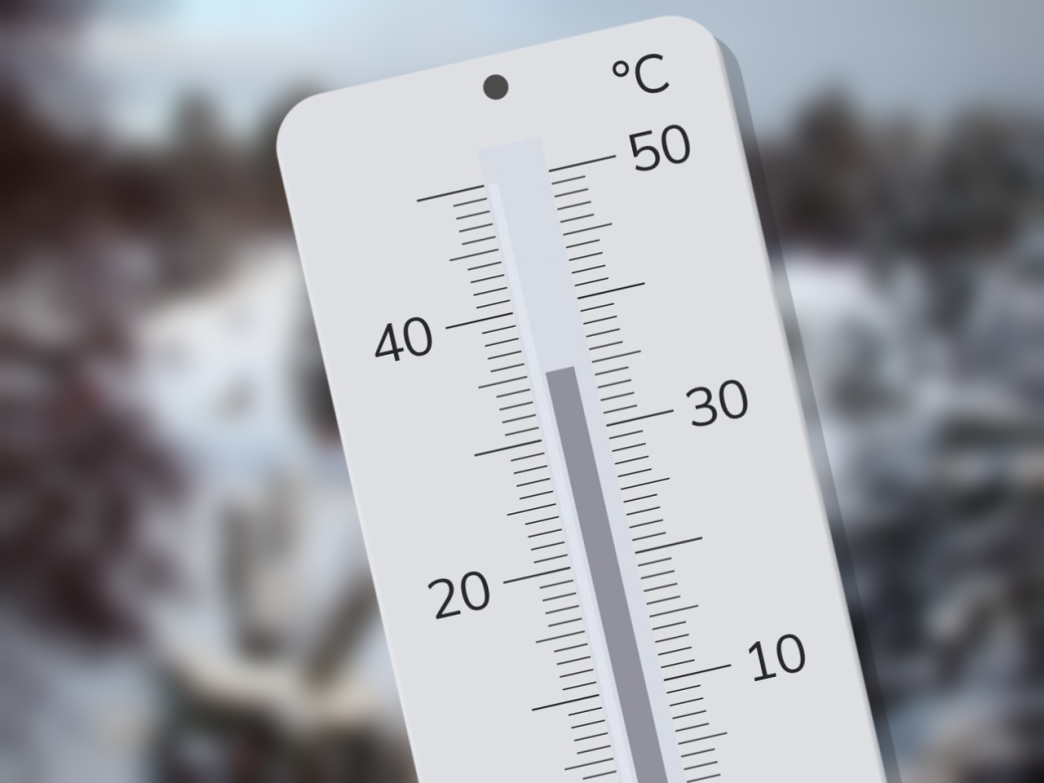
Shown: 35 °C
